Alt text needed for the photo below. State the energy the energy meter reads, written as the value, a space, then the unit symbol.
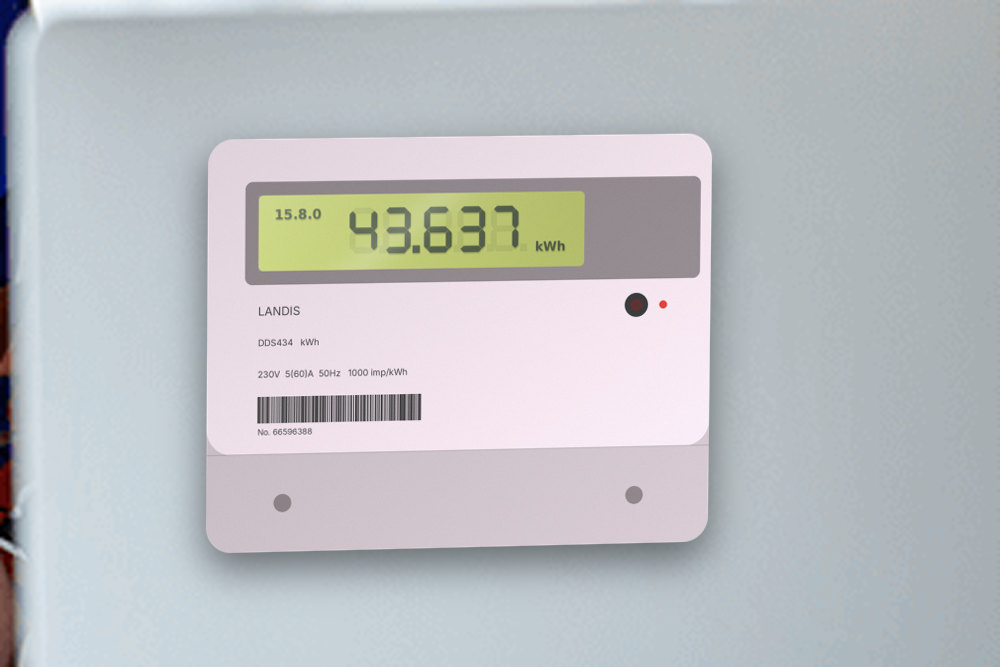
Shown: 43.637 kWh
